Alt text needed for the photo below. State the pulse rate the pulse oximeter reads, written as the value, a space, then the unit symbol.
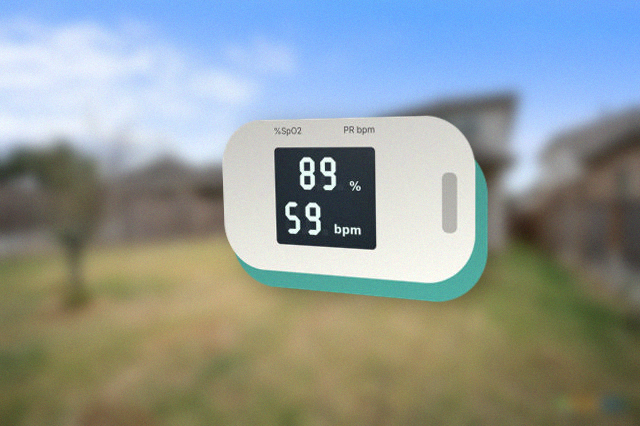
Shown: 59 bpm
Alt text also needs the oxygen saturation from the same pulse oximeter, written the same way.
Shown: 89 %
